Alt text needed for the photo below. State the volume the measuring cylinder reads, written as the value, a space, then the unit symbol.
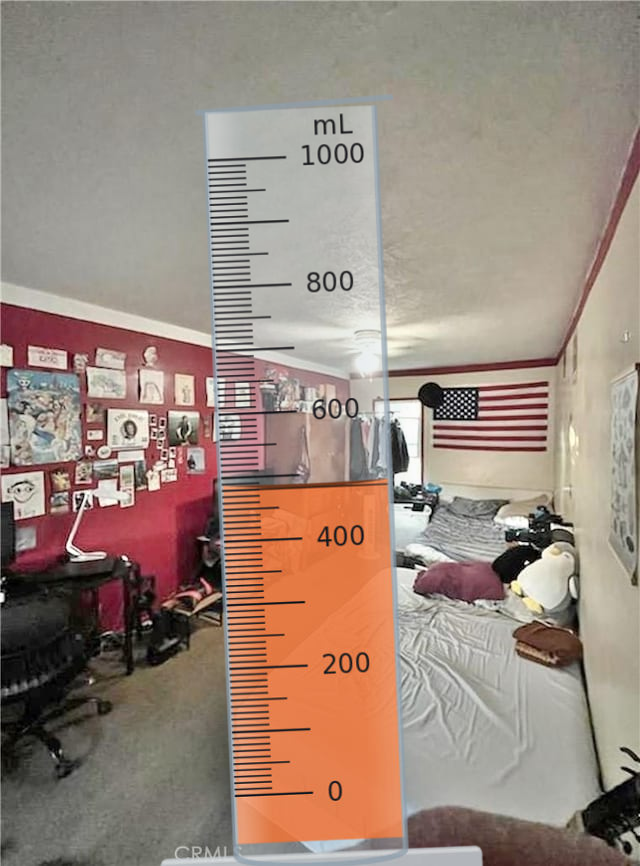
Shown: 480 mL
